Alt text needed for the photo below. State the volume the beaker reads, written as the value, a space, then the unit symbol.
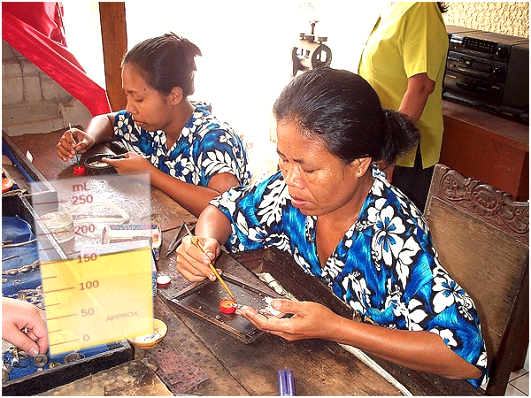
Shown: 150 mL
